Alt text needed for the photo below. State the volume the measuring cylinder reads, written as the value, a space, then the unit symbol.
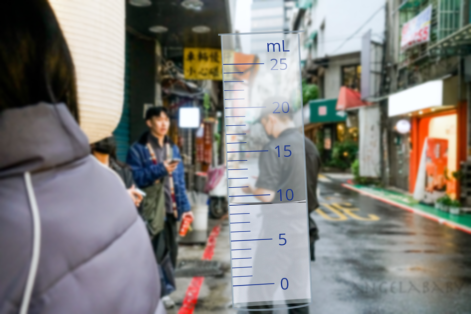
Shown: 9 mL
